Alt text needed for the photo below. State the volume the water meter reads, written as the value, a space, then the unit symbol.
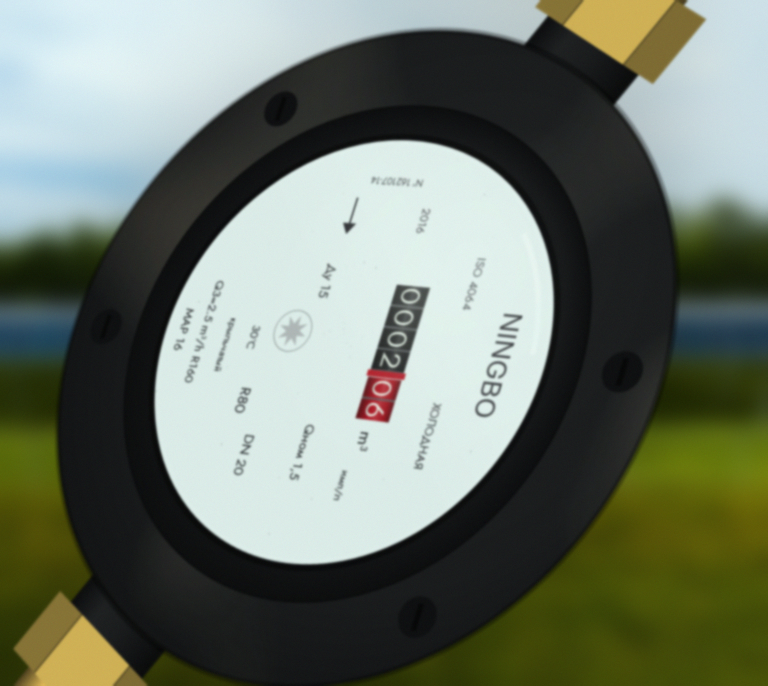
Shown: 2.06 m³
